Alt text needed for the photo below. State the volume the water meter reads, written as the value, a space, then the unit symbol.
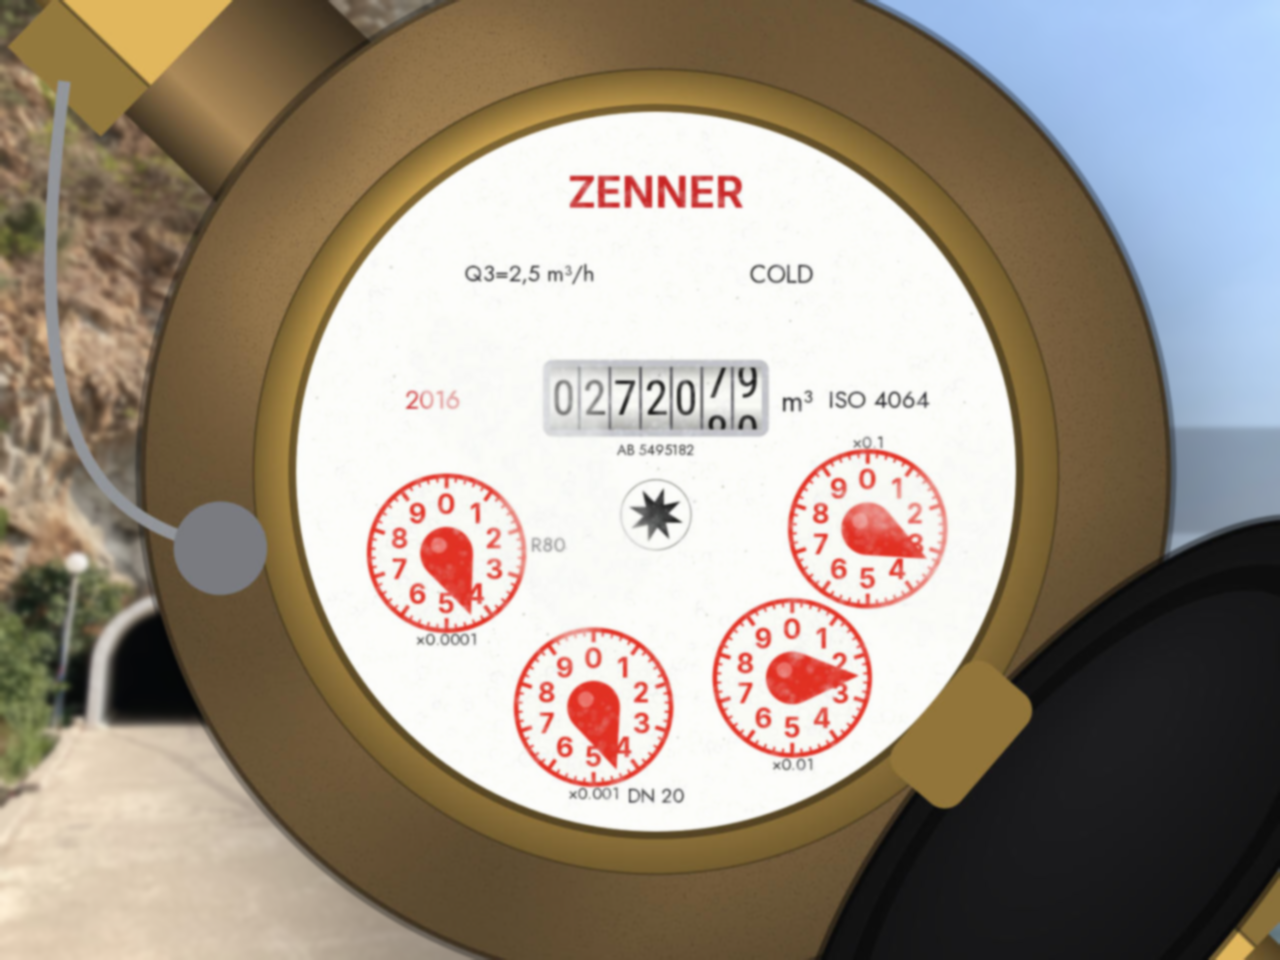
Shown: 272079.3244 m³
